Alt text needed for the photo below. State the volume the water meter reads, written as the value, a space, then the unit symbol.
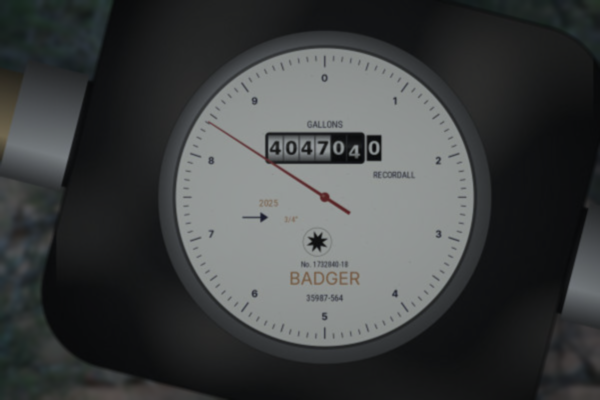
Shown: 4047038.4 gal
